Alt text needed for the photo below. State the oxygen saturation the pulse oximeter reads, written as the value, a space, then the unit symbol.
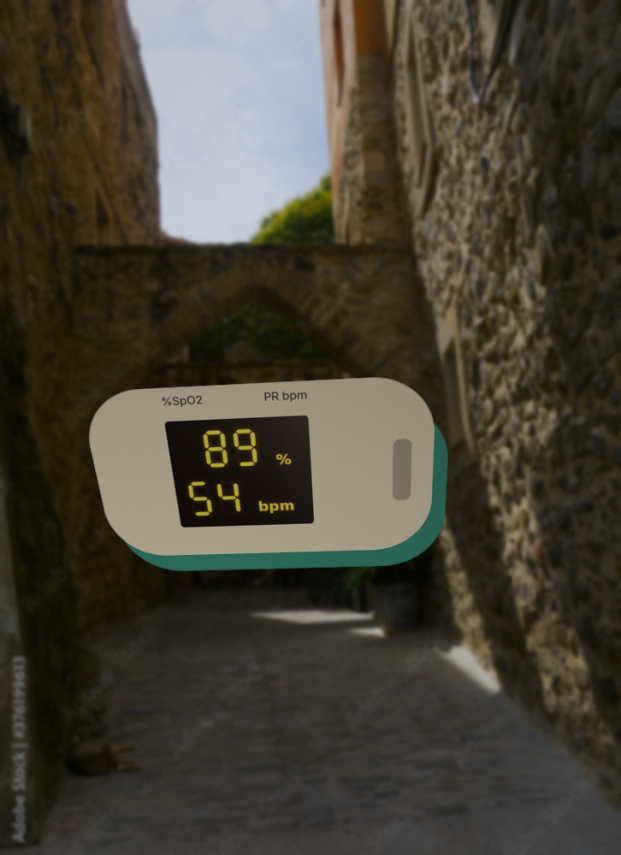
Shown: 89 %
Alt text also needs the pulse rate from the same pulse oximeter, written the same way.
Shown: 54 bpm
